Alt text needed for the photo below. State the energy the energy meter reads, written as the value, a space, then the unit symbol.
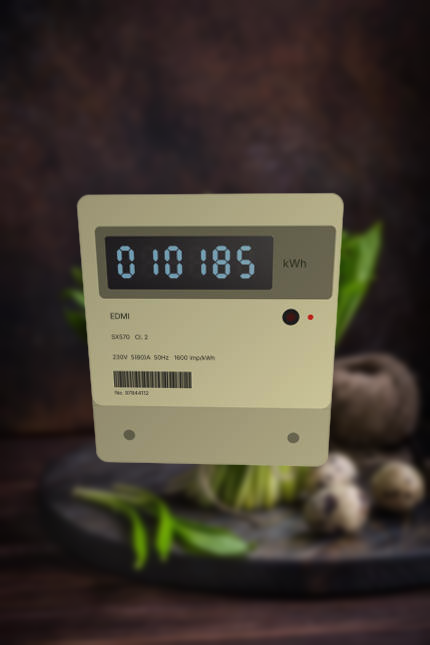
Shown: 10185 kWh
